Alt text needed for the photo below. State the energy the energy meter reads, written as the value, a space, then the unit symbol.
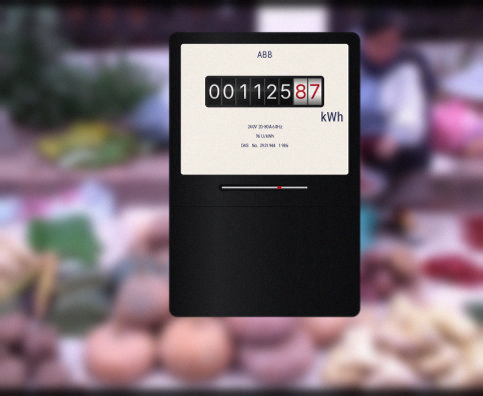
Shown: 1125.87 kWh
